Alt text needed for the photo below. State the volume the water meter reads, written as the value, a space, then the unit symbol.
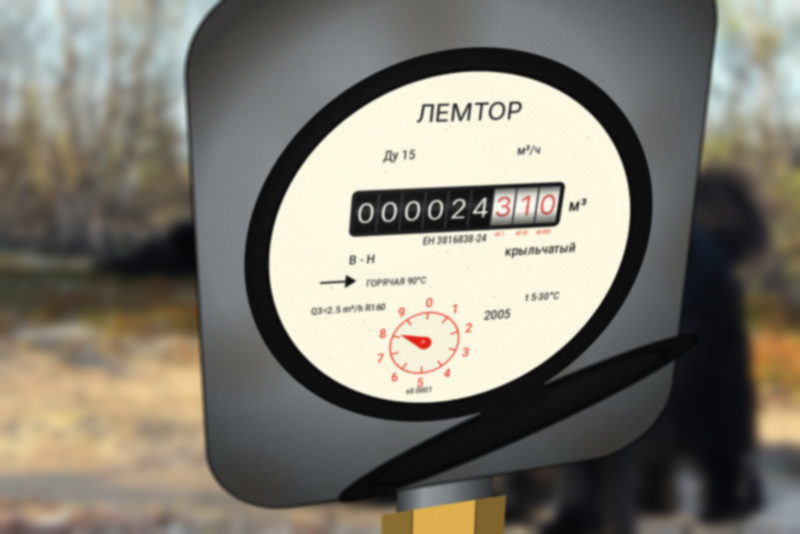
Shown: 24.3108 m³
